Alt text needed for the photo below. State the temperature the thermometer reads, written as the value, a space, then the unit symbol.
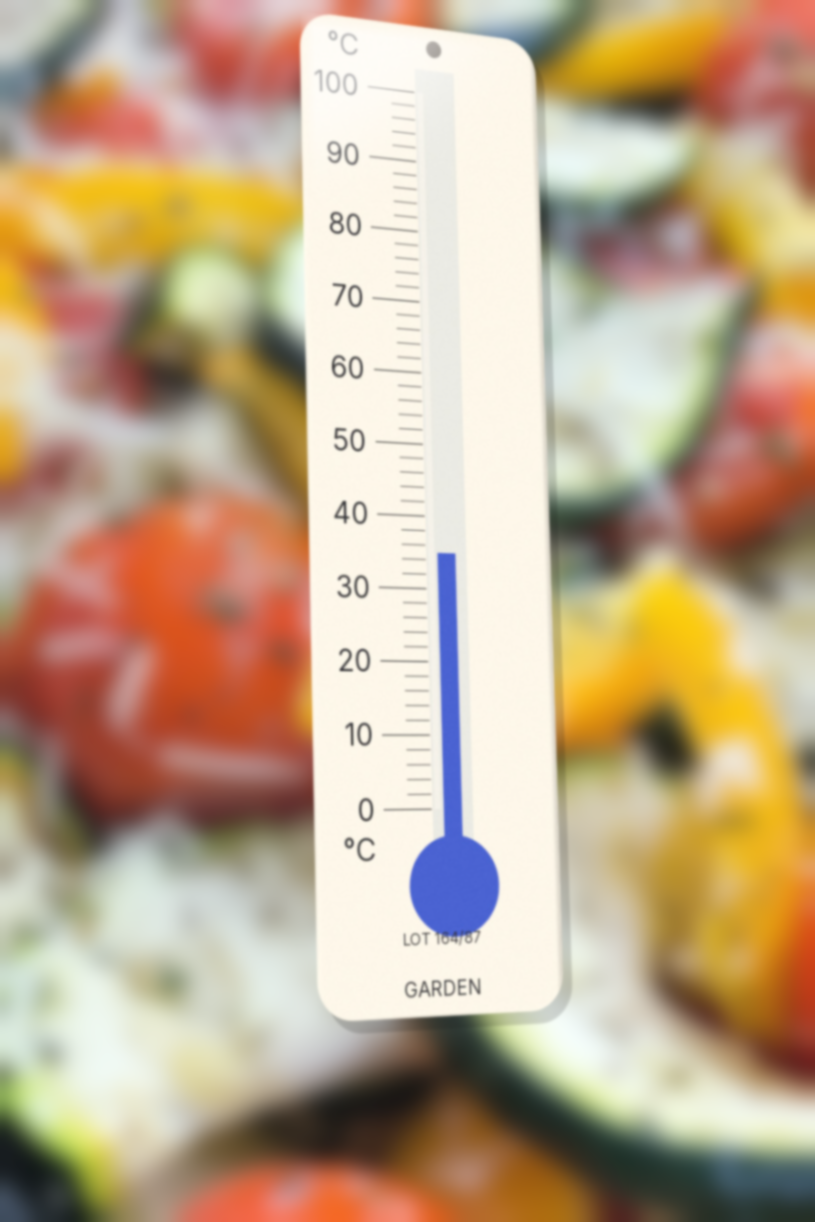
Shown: 35 °C
